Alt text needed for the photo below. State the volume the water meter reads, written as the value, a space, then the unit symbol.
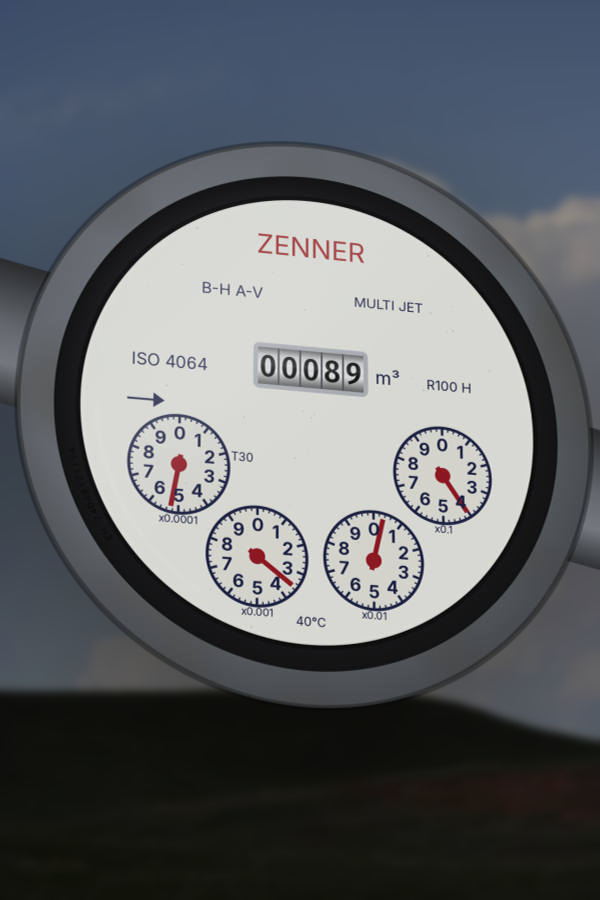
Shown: 89.4035 m³
